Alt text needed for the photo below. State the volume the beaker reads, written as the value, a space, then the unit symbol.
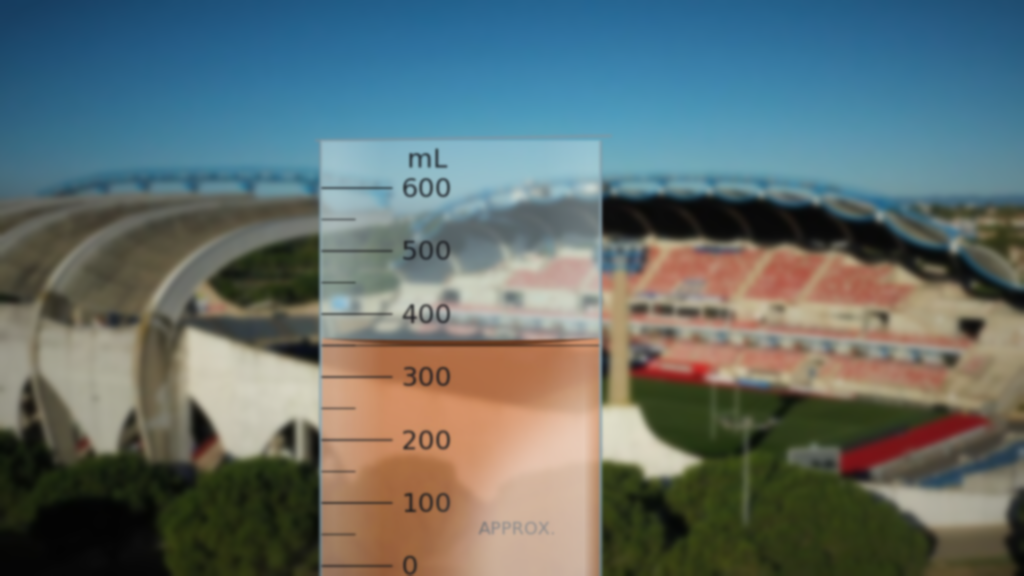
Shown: 350 mL
